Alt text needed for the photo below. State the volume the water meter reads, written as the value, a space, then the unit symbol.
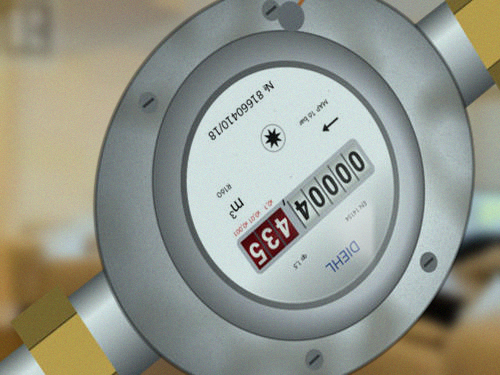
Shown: 4.435 m³
